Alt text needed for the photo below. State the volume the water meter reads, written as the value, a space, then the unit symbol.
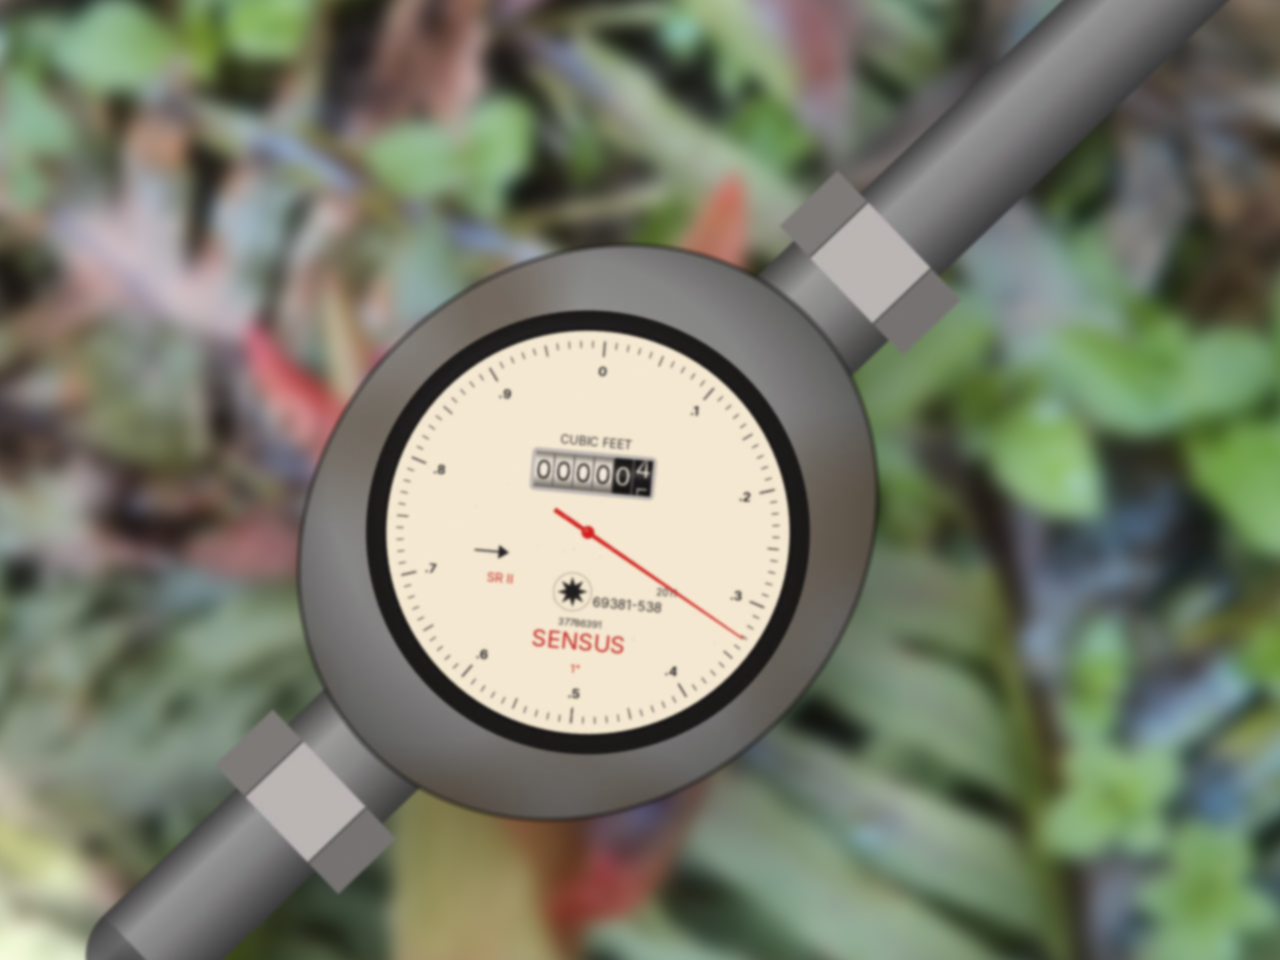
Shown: 4.33 ft³
